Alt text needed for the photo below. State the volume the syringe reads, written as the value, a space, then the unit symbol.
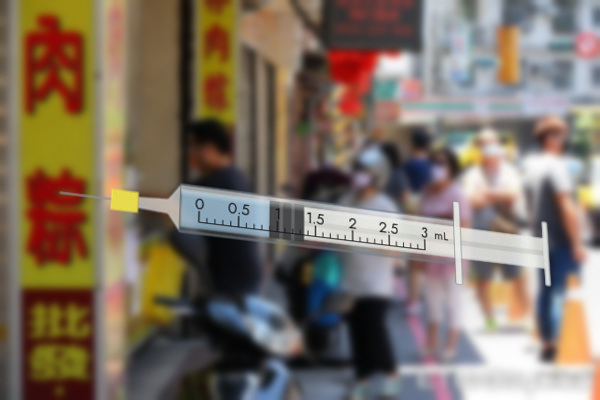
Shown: 0.9 mL
